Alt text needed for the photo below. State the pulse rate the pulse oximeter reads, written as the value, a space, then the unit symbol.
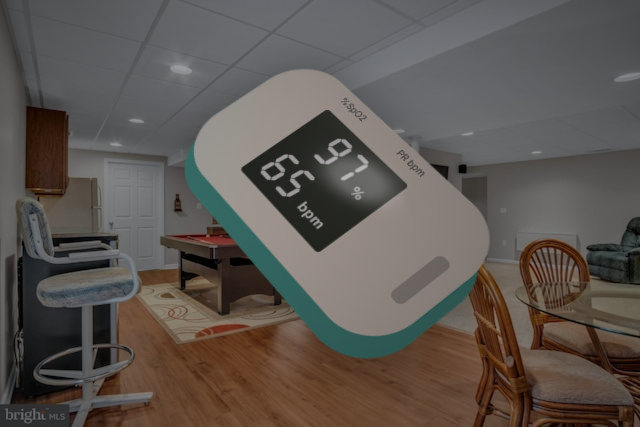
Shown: 65 bpm
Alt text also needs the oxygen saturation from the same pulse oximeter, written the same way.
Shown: 97 %
